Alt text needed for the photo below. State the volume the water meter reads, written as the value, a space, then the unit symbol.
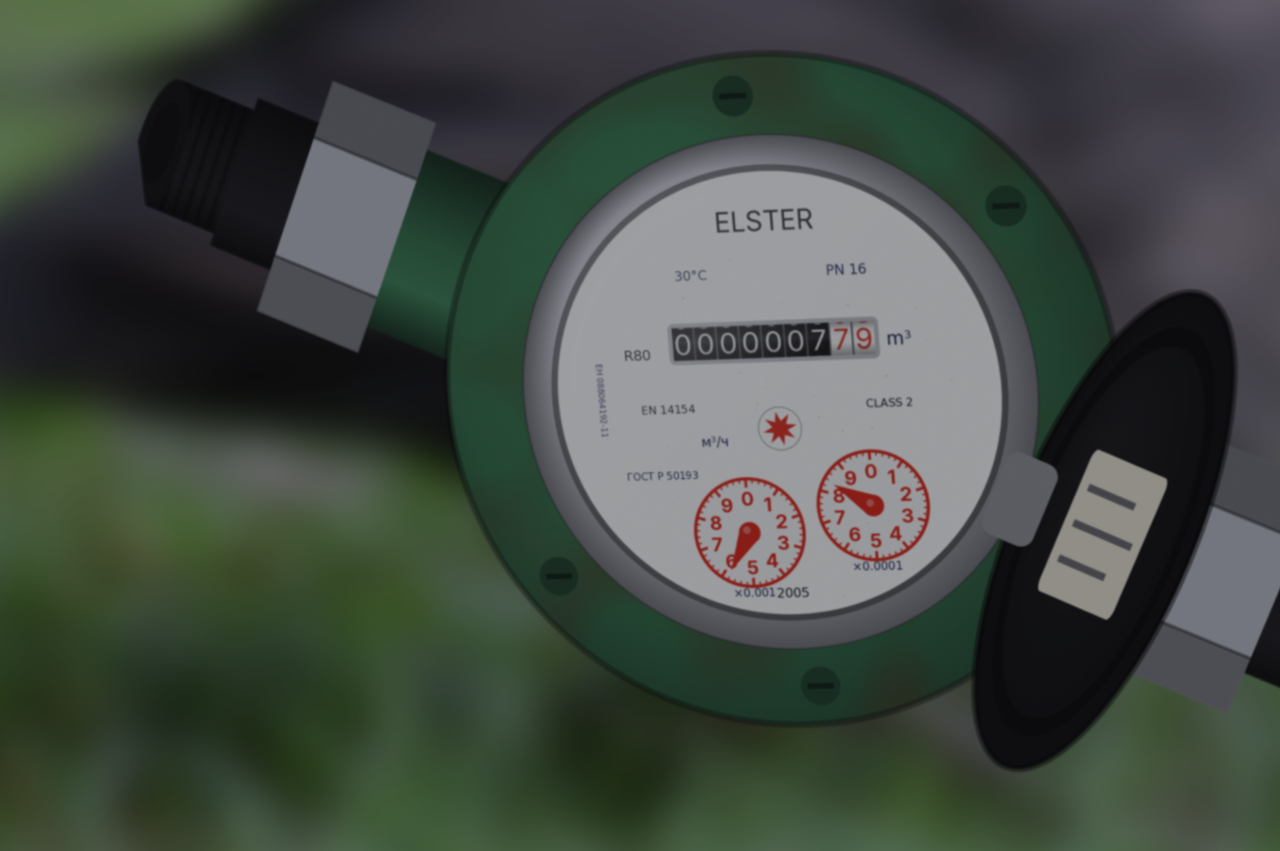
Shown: 7.7958 m³
